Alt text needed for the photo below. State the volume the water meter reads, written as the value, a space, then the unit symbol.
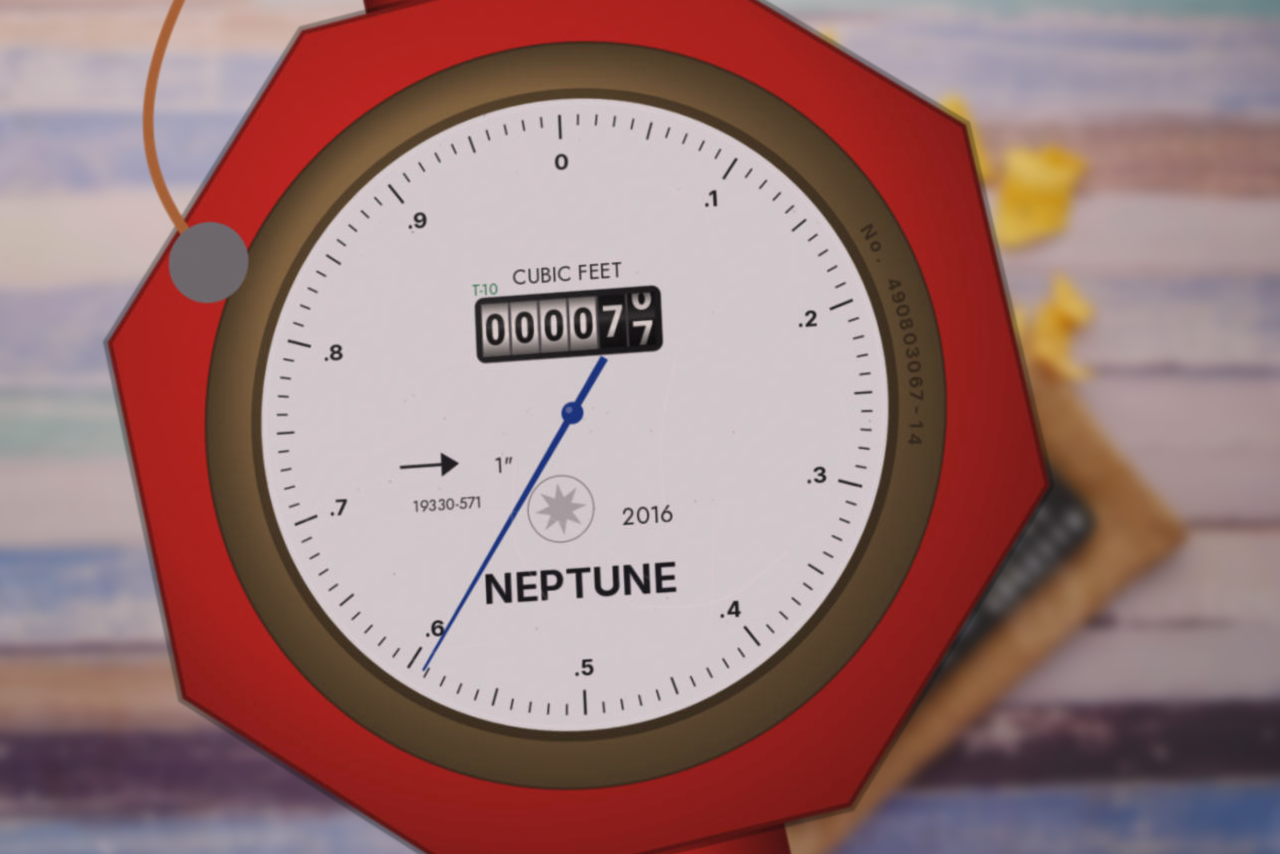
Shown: 76.59 ft³
